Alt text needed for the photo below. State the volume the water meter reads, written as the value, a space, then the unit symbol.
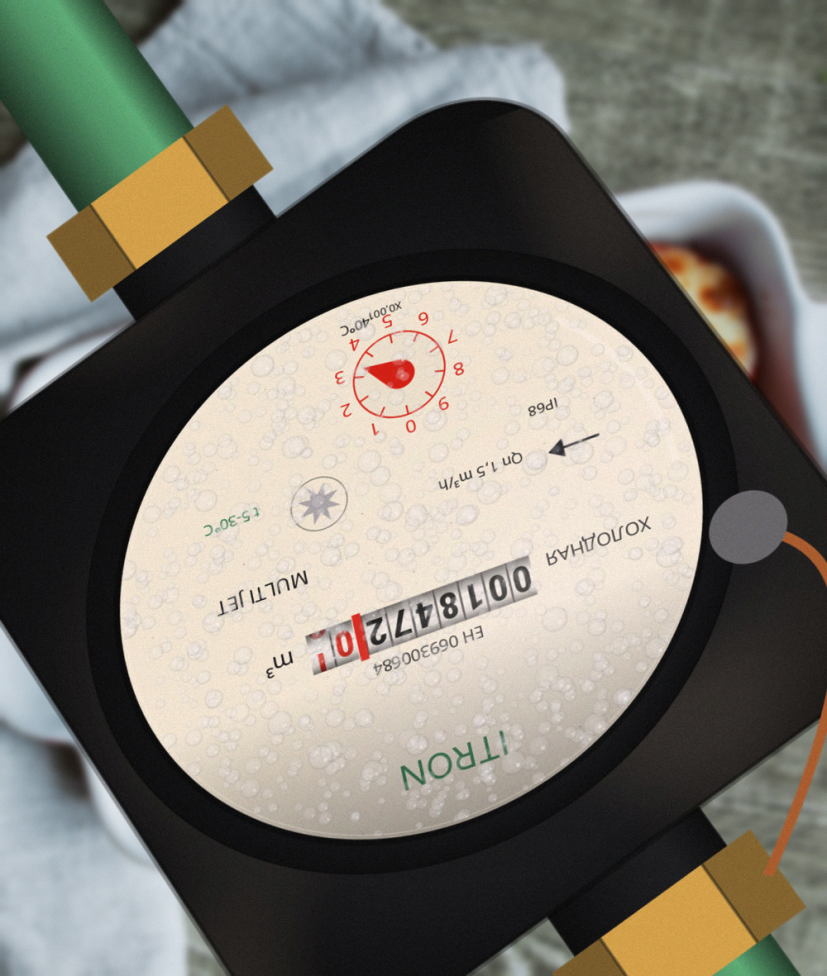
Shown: 18472.013 m³
